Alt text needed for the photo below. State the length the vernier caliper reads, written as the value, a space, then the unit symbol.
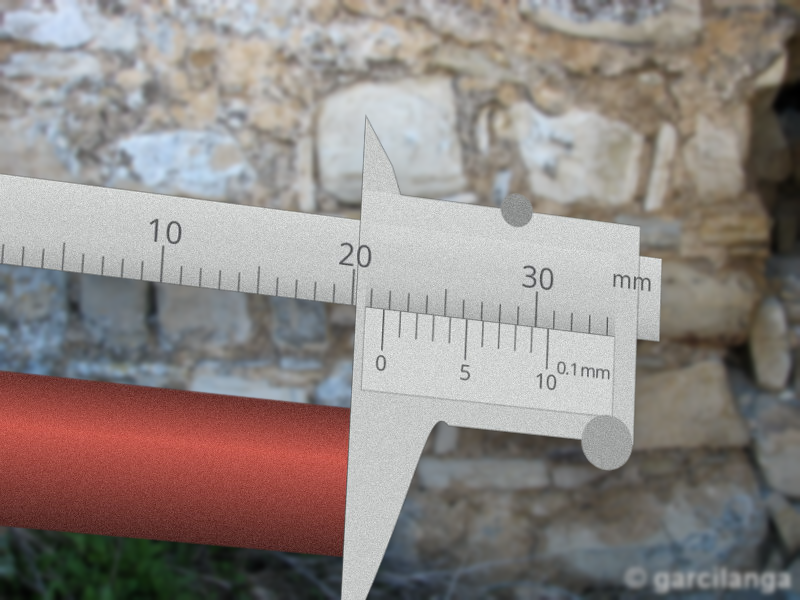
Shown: 21.7 mm
